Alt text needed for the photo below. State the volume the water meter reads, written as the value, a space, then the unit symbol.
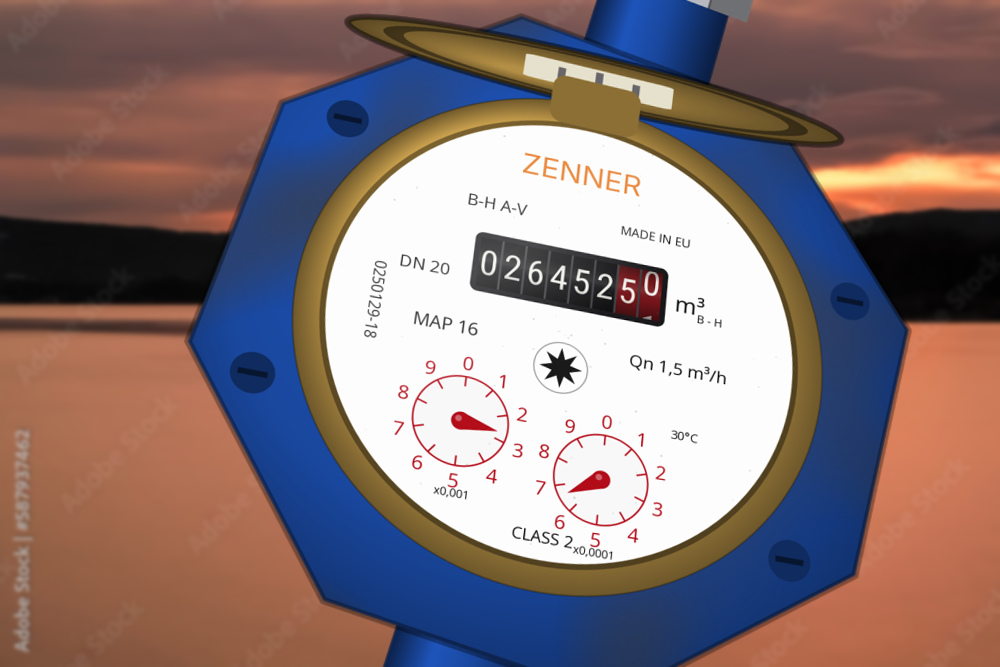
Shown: 26452.5026 m³
